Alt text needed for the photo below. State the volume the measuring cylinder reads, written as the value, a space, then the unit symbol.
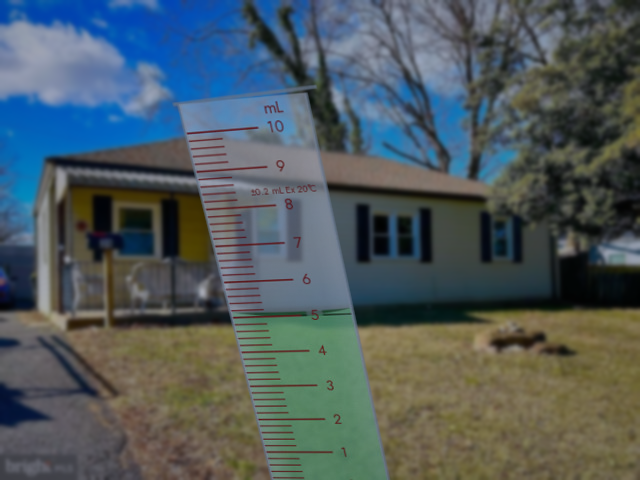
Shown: 5 mL
